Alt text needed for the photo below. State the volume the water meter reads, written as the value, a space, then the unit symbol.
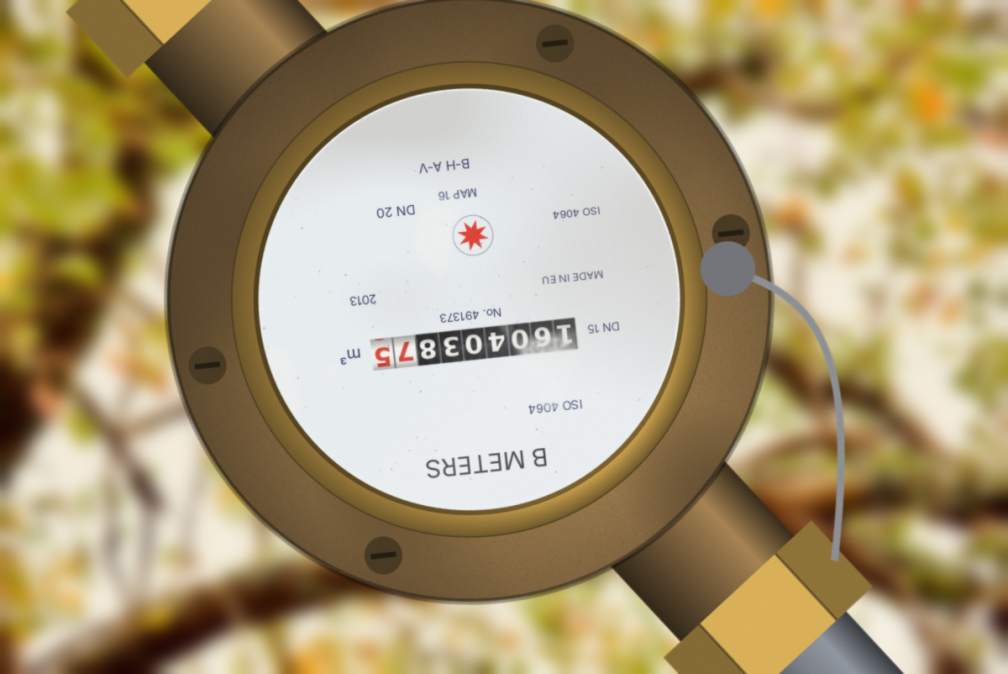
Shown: 1604038.75 m³
